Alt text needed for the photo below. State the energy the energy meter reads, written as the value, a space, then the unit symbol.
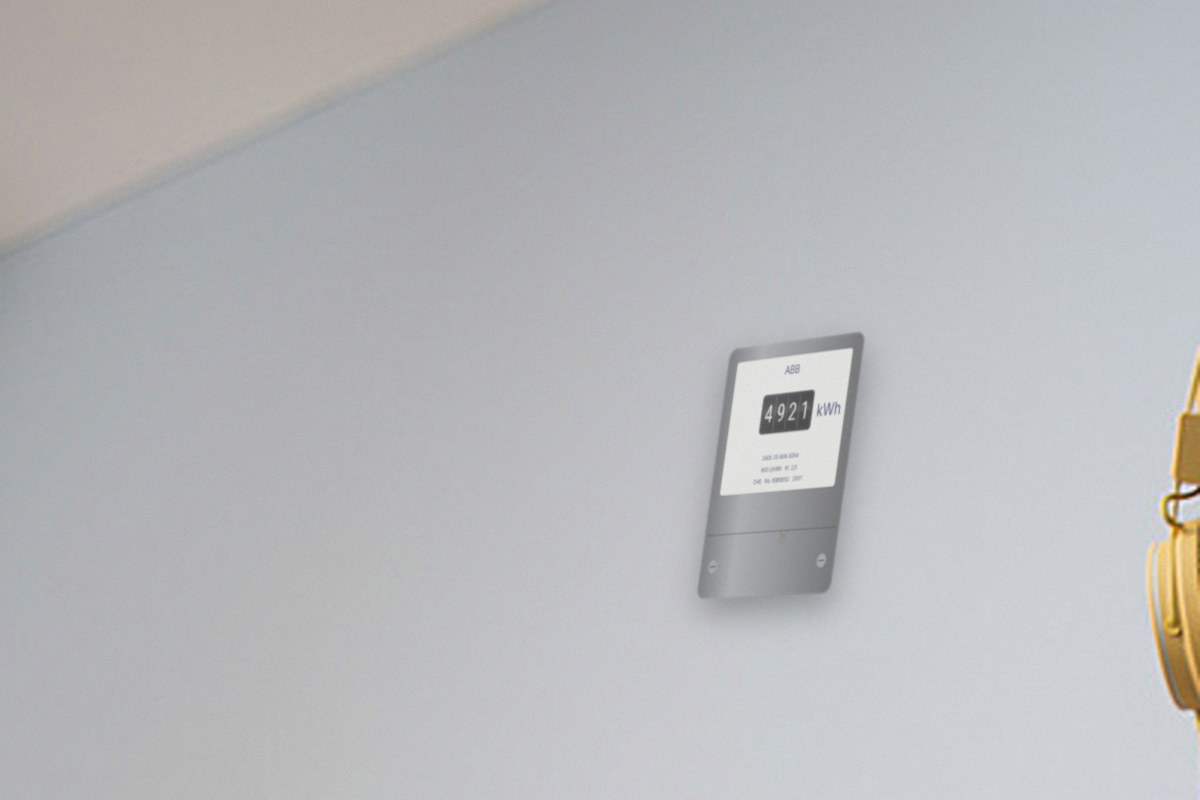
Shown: 4921 kWh
